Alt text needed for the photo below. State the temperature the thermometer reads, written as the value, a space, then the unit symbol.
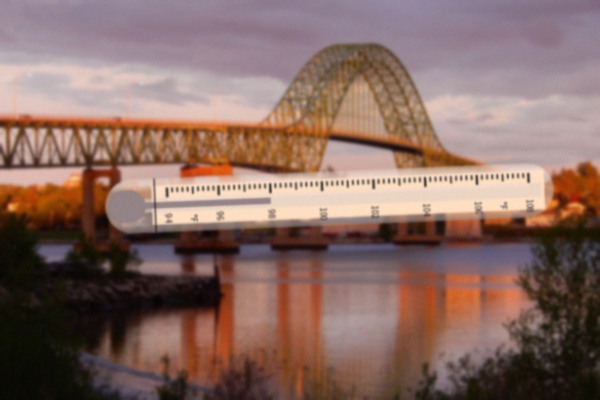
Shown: 98 °F
